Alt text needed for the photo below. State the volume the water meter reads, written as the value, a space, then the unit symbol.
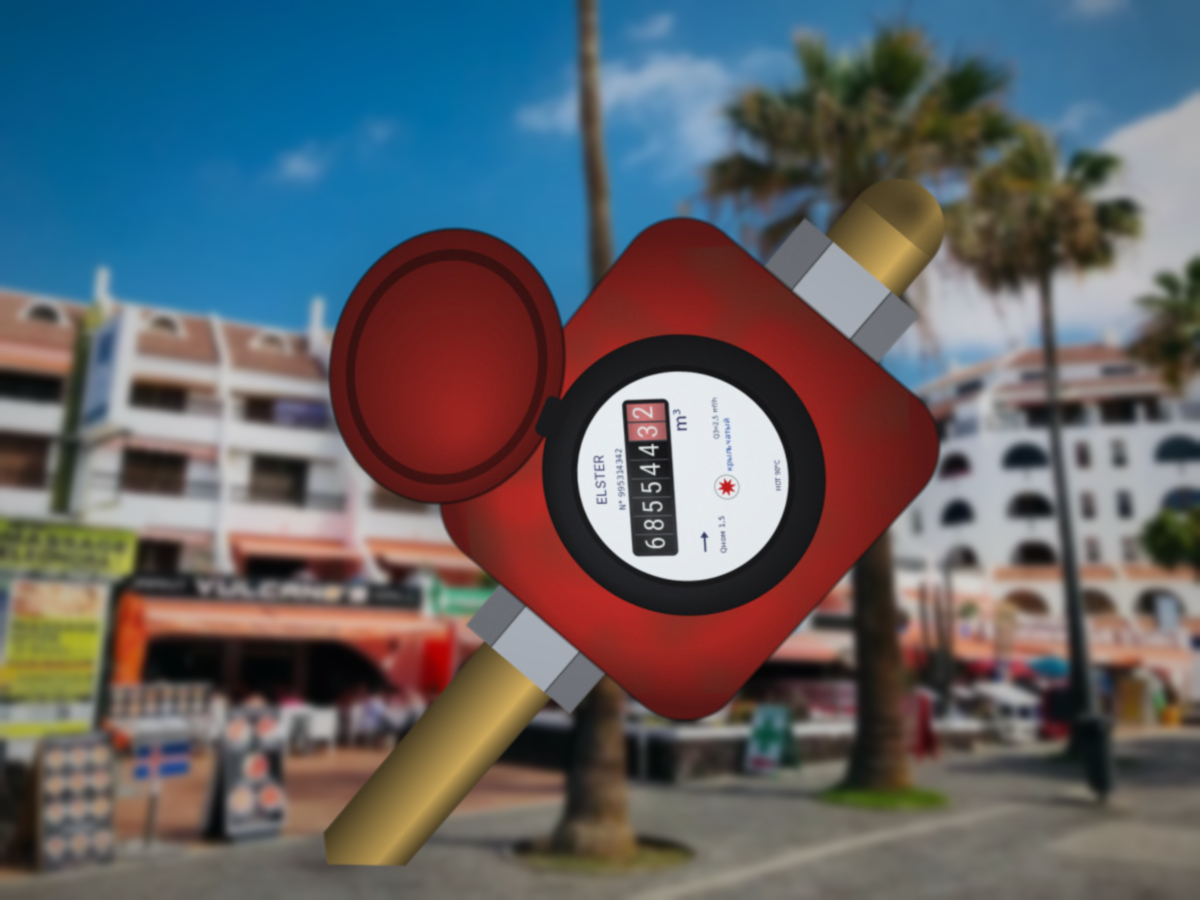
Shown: 685544.32 m³
